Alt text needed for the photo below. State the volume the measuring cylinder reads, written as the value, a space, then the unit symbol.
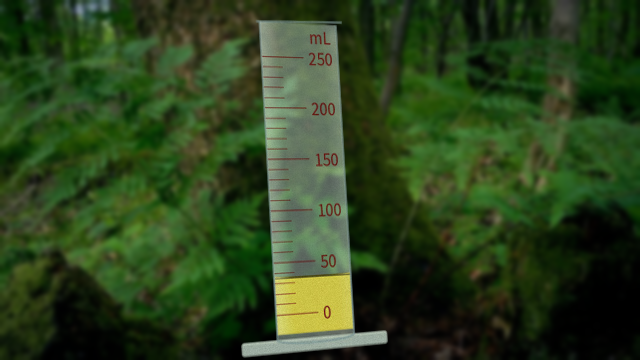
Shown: 35 mL
